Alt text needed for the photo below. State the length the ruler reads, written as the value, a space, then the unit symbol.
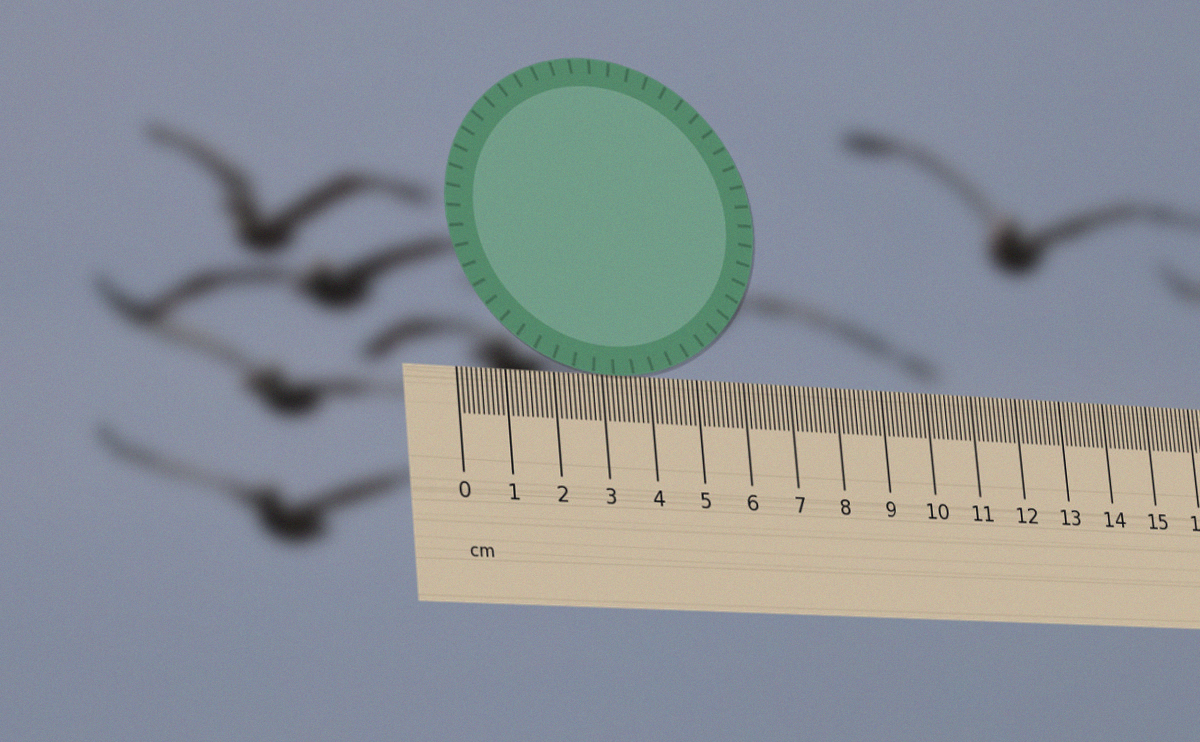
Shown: 6.5 cm
